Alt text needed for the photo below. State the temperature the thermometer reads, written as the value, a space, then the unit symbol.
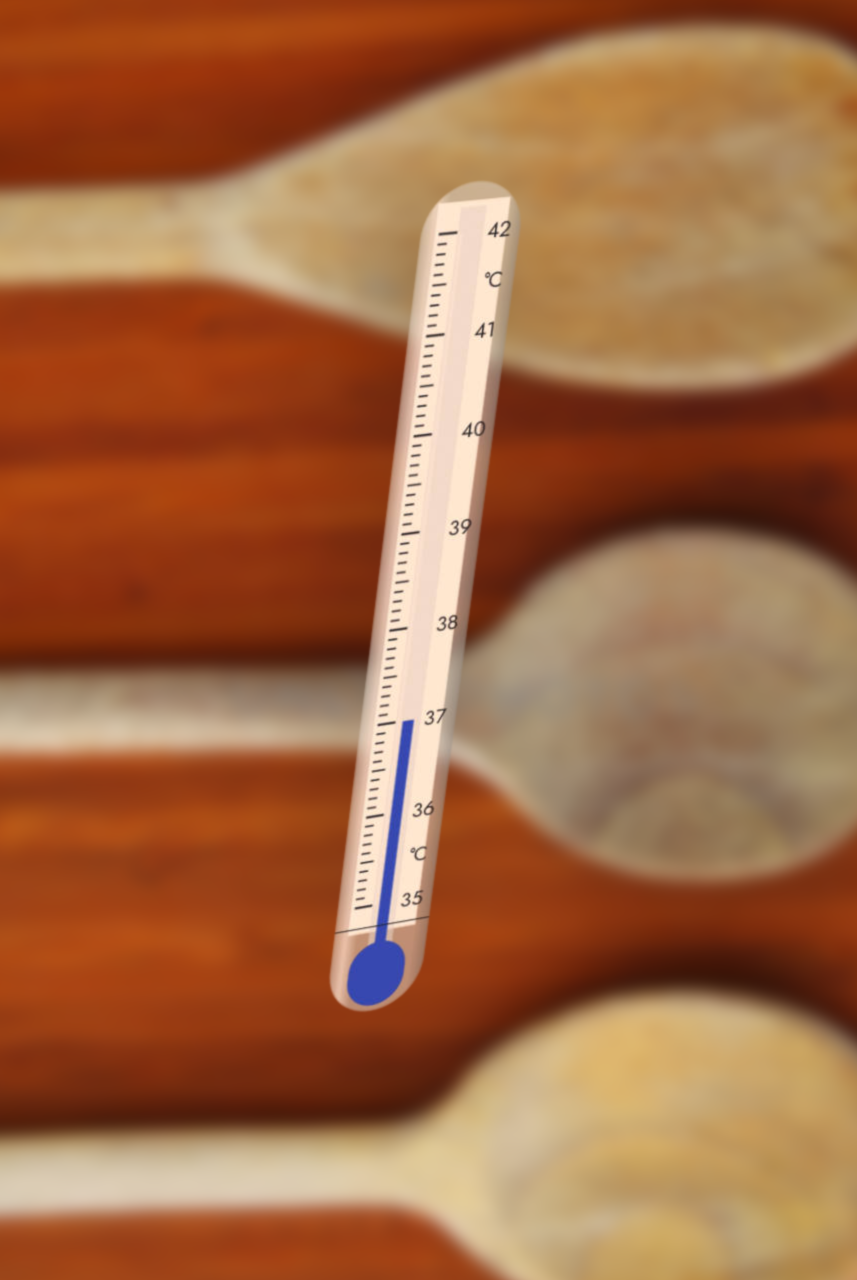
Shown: 37 °C
